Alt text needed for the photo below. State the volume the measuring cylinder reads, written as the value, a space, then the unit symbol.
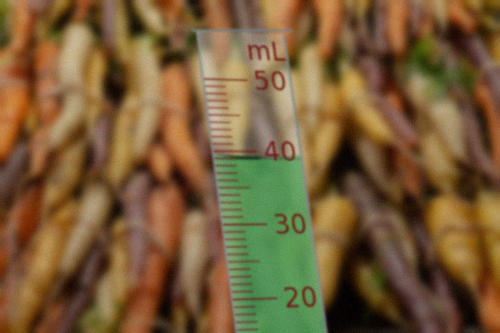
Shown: 39 mL
